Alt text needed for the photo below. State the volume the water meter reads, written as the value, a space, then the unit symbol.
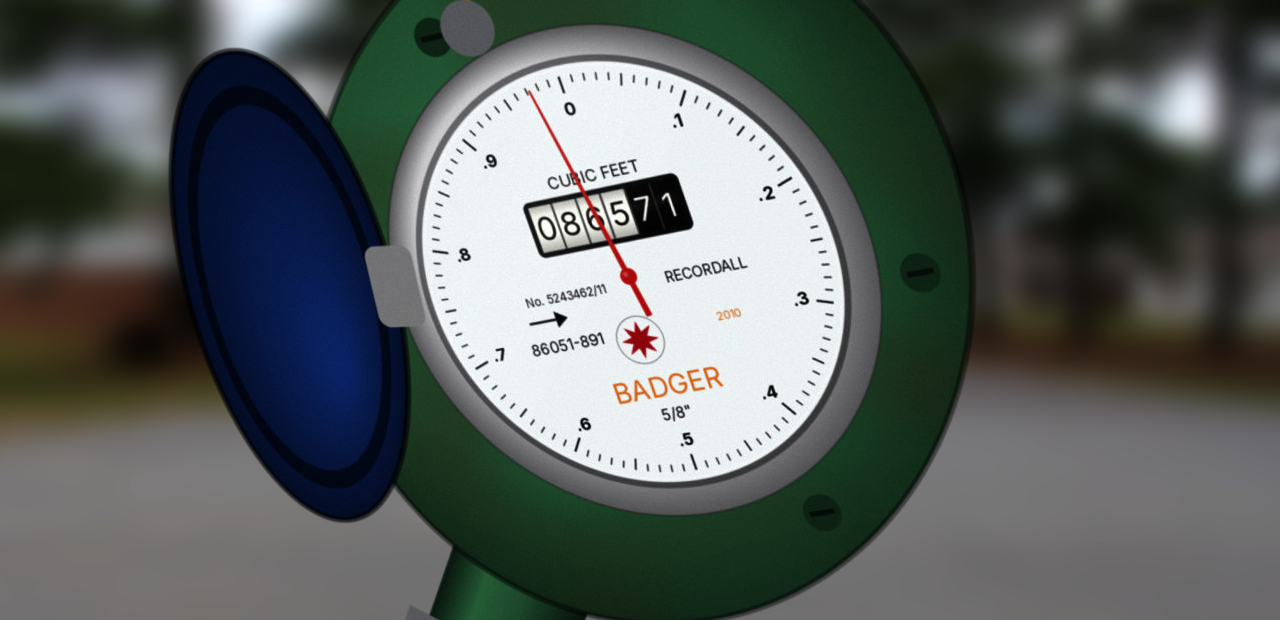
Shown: 86570.97 ft³
